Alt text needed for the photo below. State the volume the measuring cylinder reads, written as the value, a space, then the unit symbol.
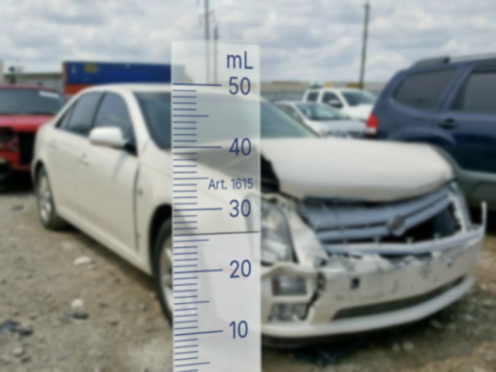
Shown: 26 mL
